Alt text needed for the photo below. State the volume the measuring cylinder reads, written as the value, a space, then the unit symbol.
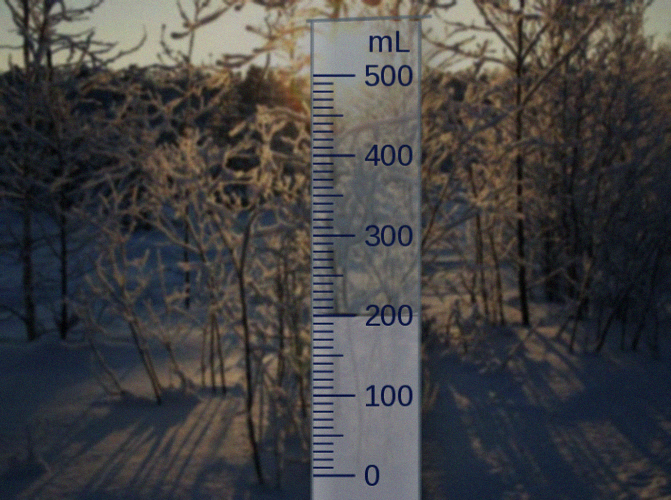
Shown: 200 mL
